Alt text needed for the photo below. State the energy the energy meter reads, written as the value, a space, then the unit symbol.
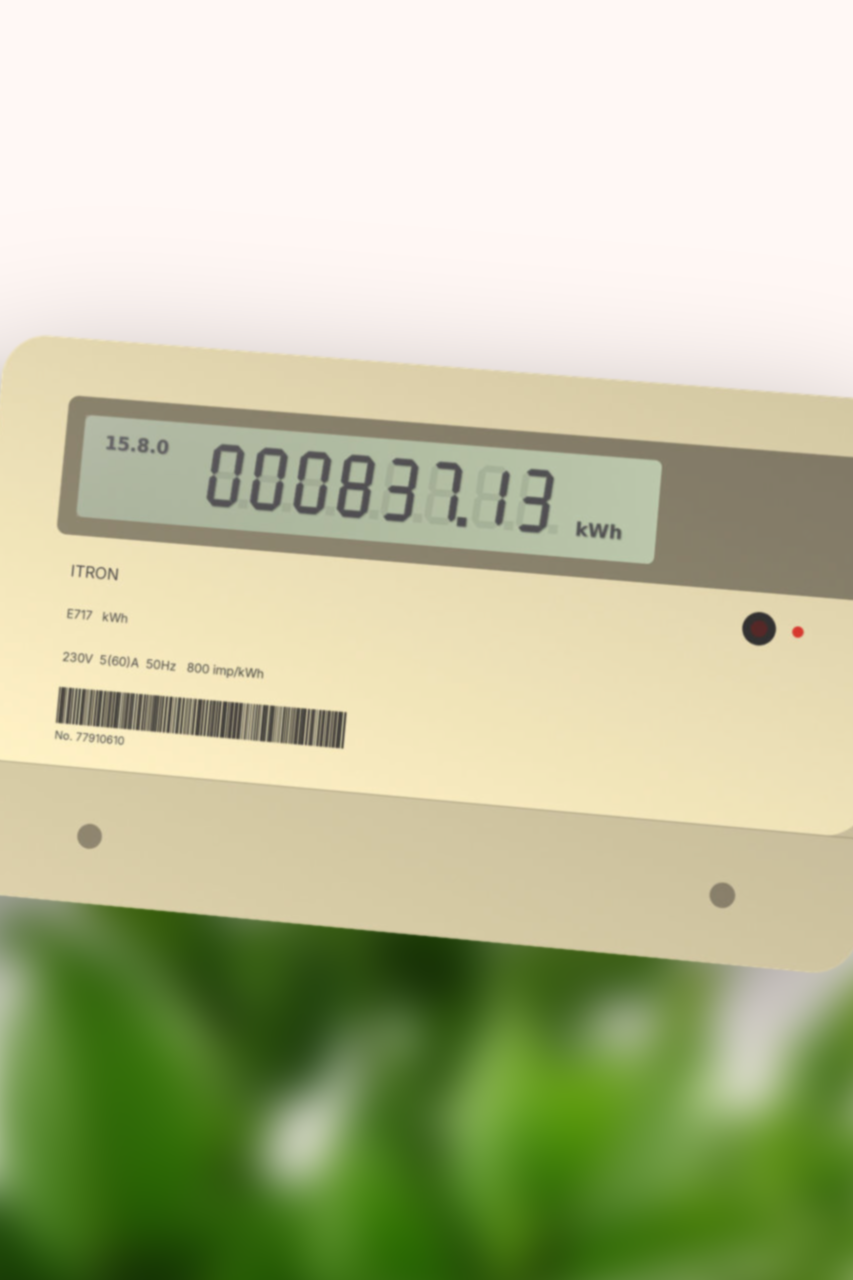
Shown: 837.13 kWh
